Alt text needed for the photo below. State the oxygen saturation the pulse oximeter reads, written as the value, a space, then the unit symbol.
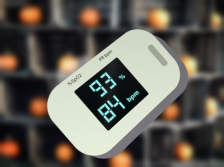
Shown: 93 %
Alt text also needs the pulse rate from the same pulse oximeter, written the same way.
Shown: 84 bpm
